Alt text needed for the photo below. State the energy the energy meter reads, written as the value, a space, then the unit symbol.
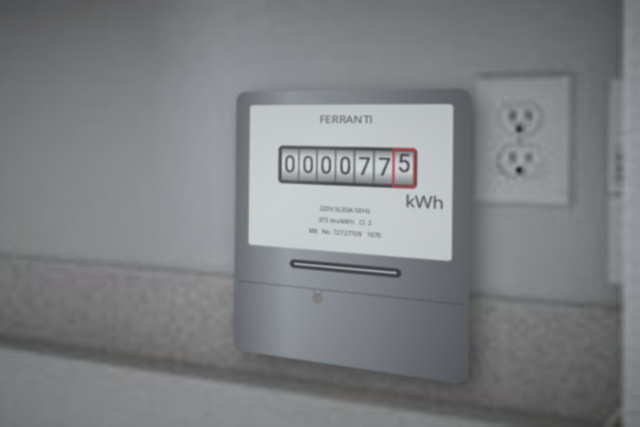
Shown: 77.5 kWh
